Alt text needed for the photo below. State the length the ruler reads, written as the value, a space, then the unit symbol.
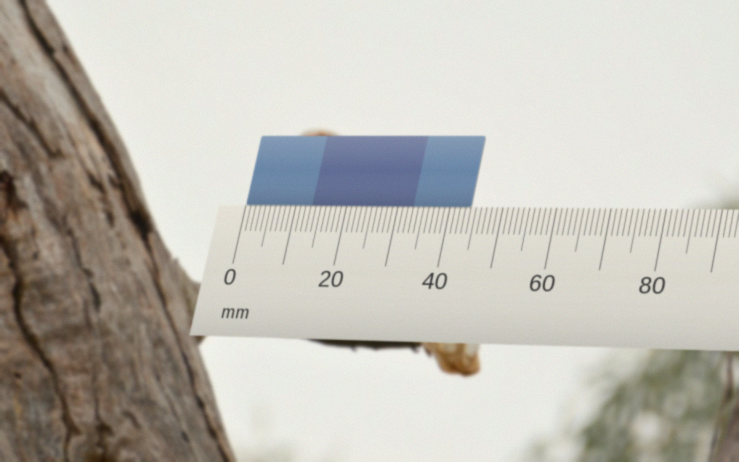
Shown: 44 mm
